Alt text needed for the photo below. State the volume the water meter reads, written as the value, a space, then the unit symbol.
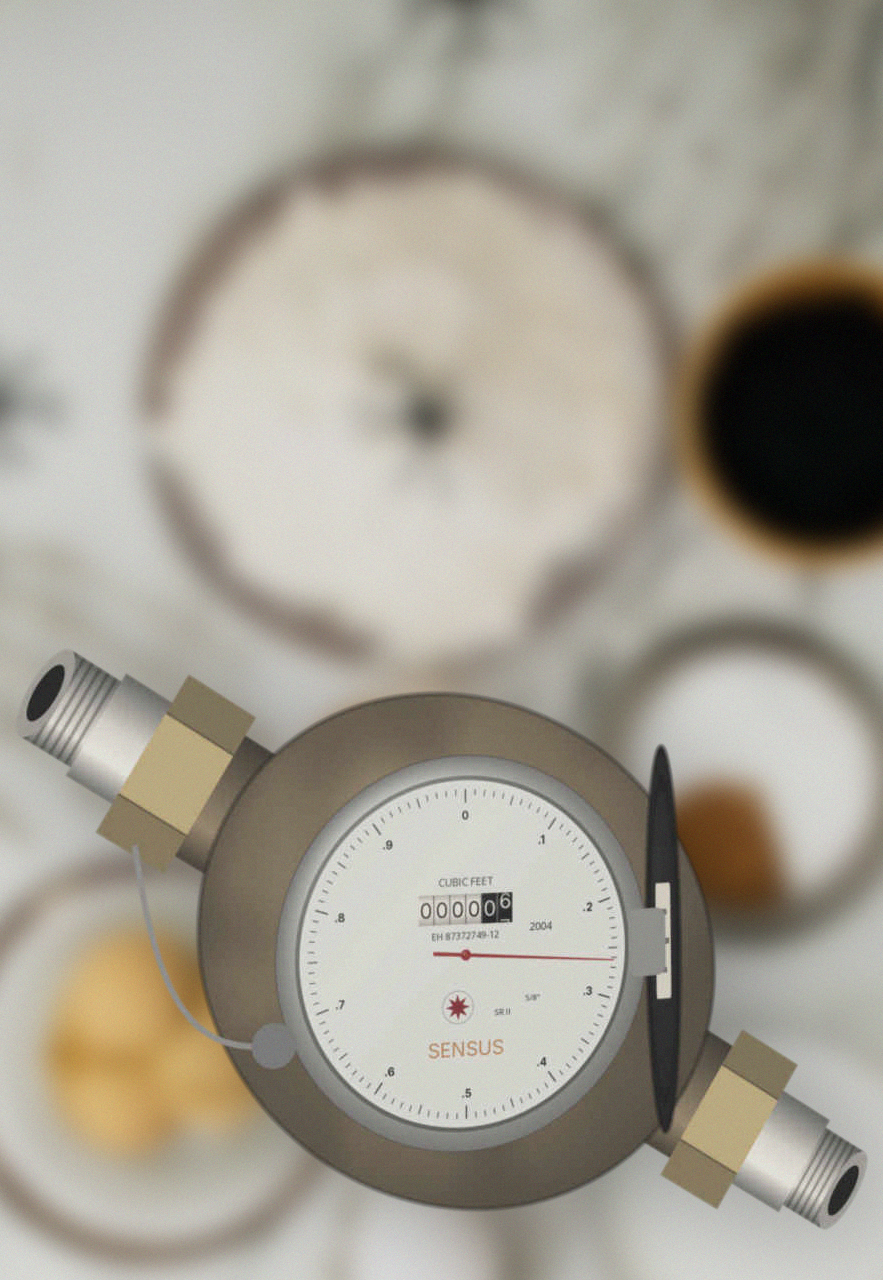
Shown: 6.26 ft³
